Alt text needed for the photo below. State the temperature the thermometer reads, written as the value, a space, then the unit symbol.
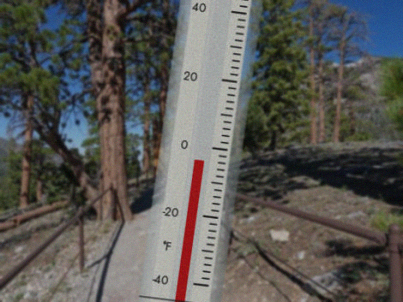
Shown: -4 °F
